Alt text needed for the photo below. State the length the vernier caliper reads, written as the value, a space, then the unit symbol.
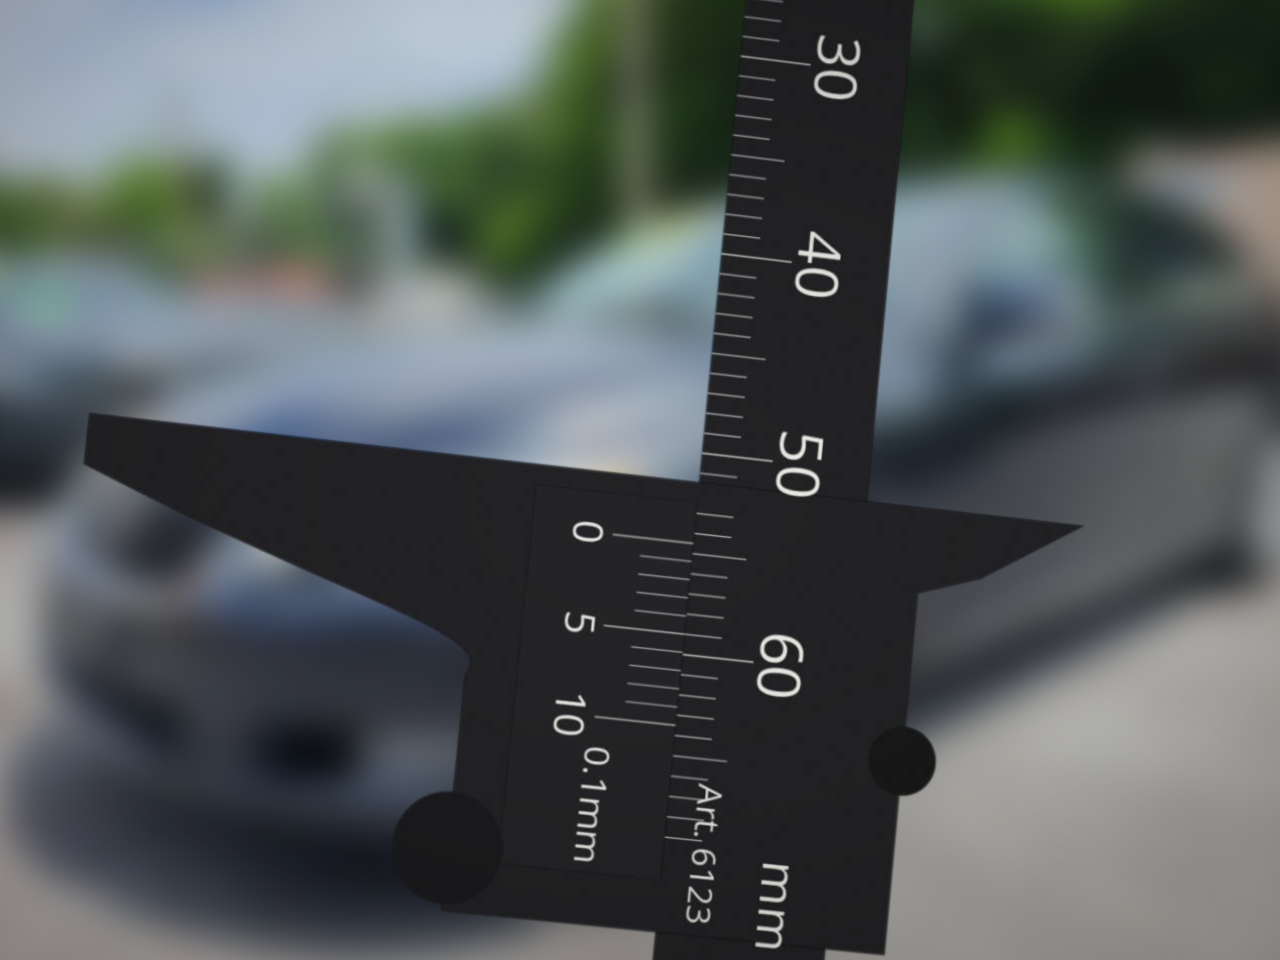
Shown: 54.5 mm
